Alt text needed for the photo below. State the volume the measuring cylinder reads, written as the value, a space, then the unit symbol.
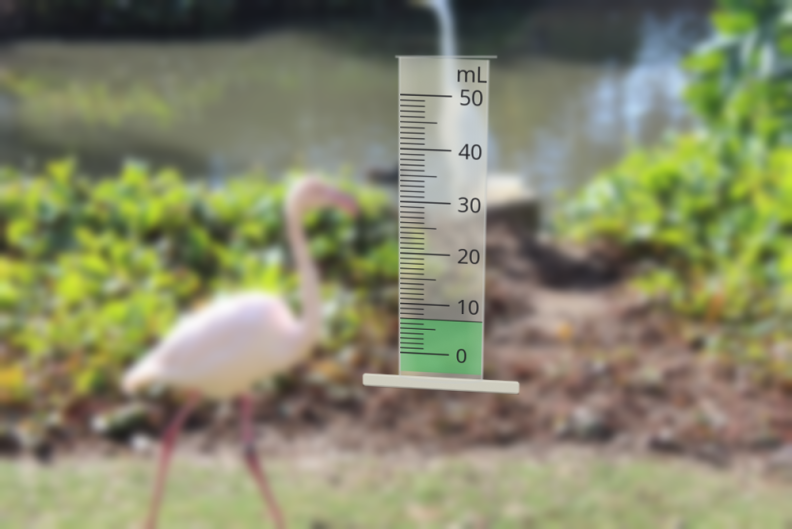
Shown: 7 mL
